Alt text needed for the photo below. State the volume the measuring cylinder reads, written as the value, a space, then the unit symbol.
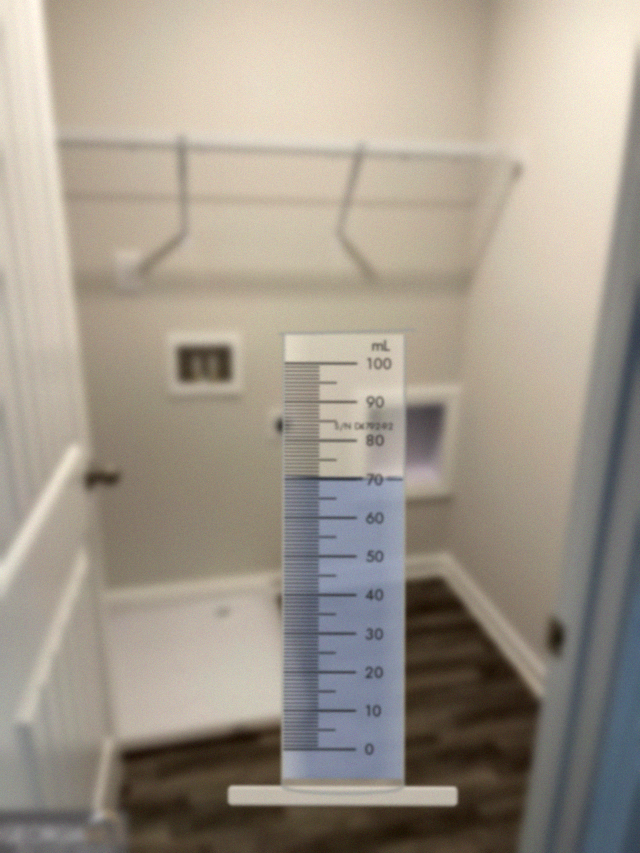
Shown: 70 mL
